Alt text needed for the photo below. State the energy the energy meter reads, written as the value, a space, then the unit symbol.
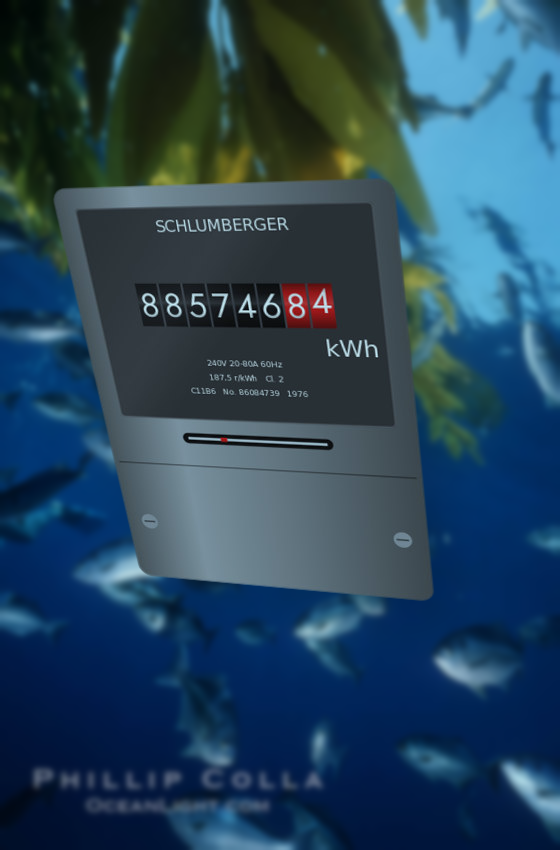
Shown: 885746.84 kWh
